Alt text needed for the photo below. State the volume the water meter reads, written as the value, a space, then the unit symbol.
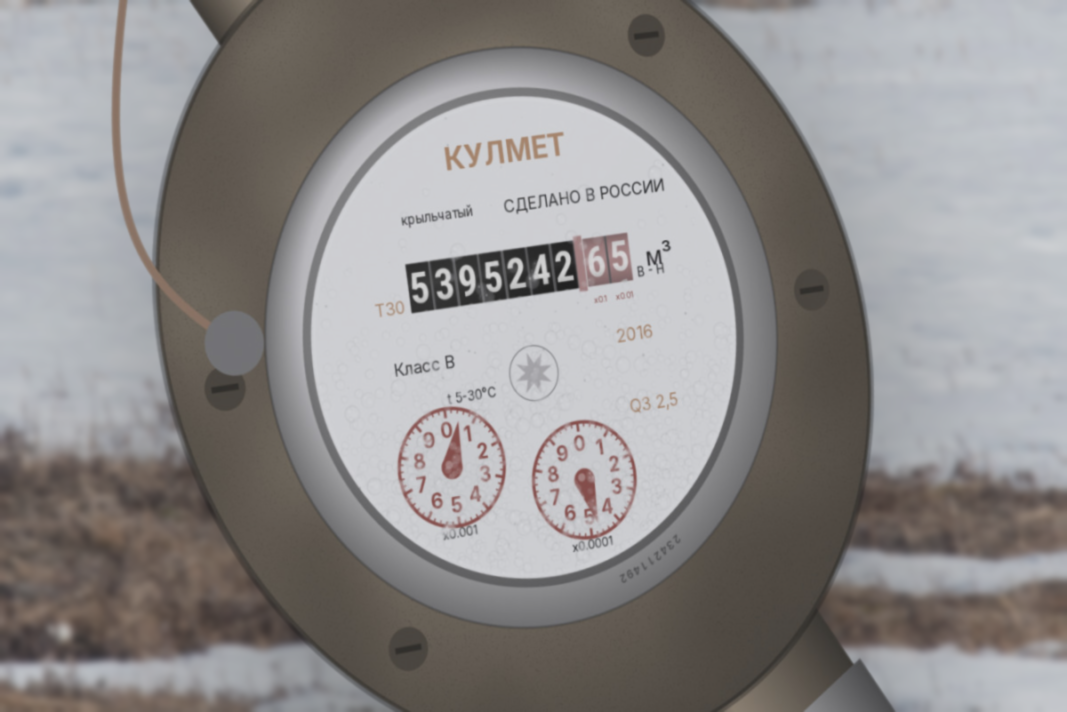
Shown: 5395242.6504 m³
